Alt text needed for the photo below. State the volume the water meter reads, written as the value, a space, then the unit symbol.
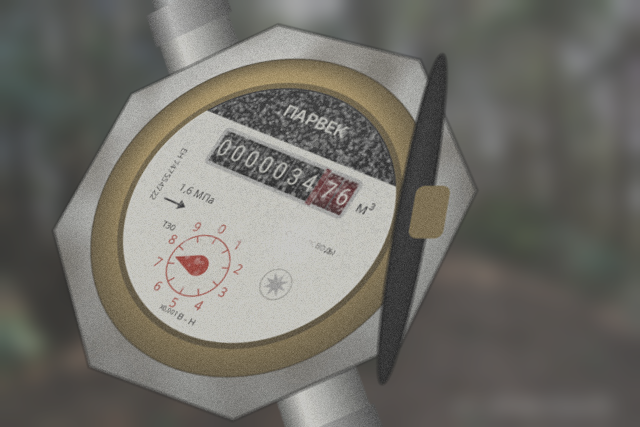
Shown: 34.767 m³
